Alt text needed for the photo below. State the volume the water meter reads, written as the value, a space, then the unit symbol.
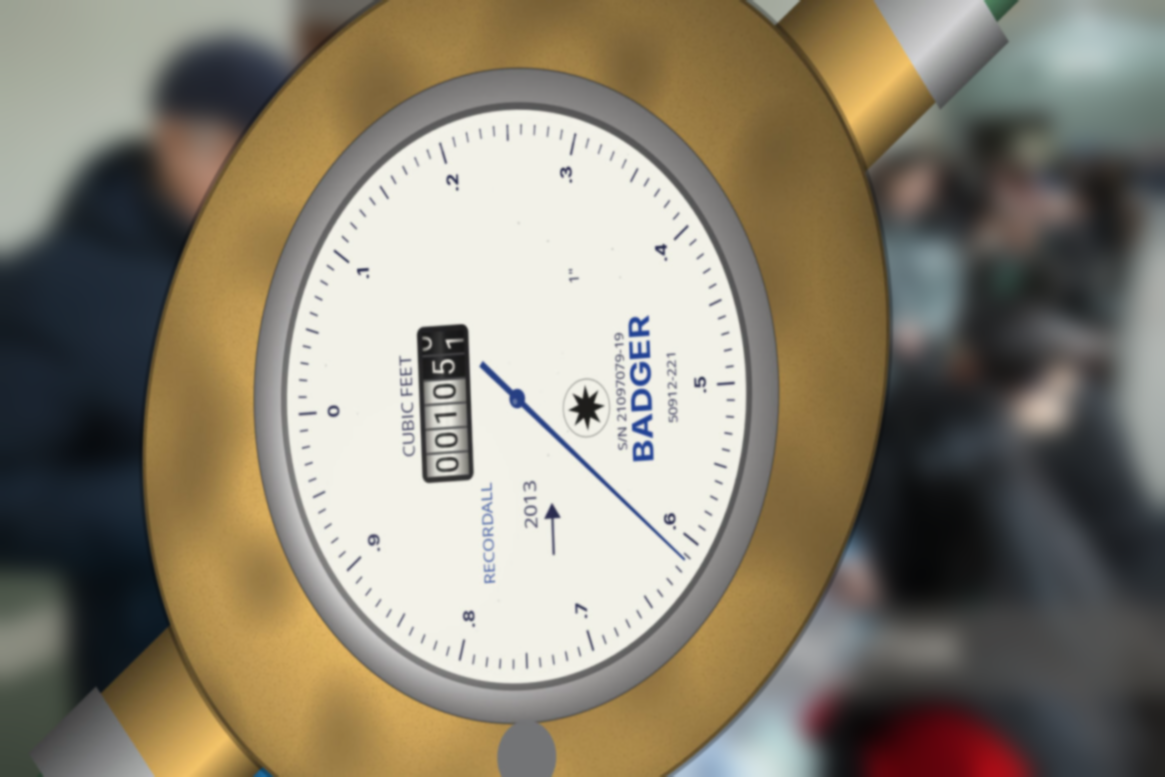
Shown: 1050.61 ft³
